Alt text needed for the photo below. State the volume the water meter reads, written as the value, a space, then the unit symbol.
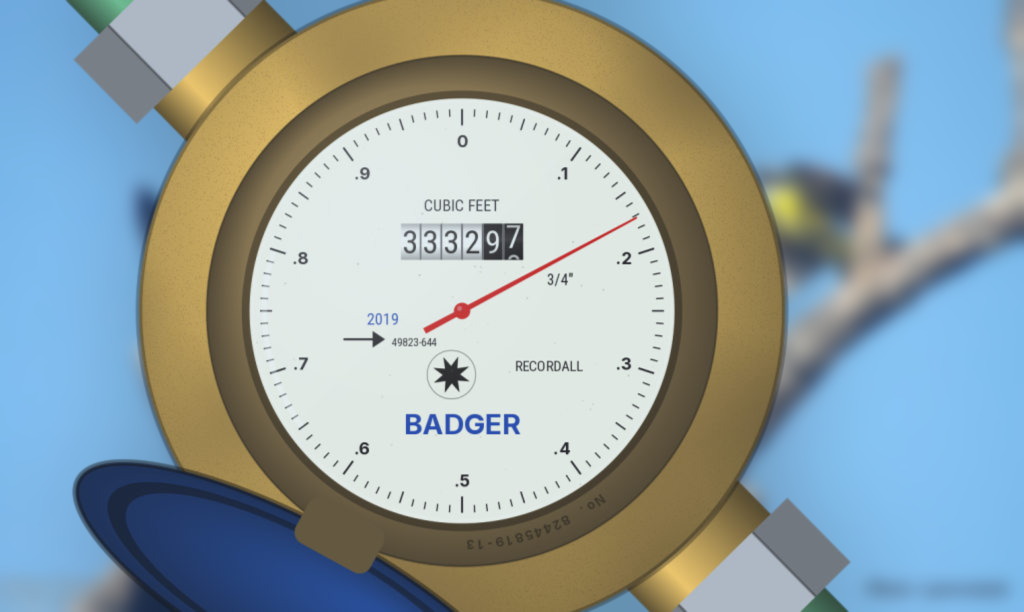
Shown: 333297.17 ft³
